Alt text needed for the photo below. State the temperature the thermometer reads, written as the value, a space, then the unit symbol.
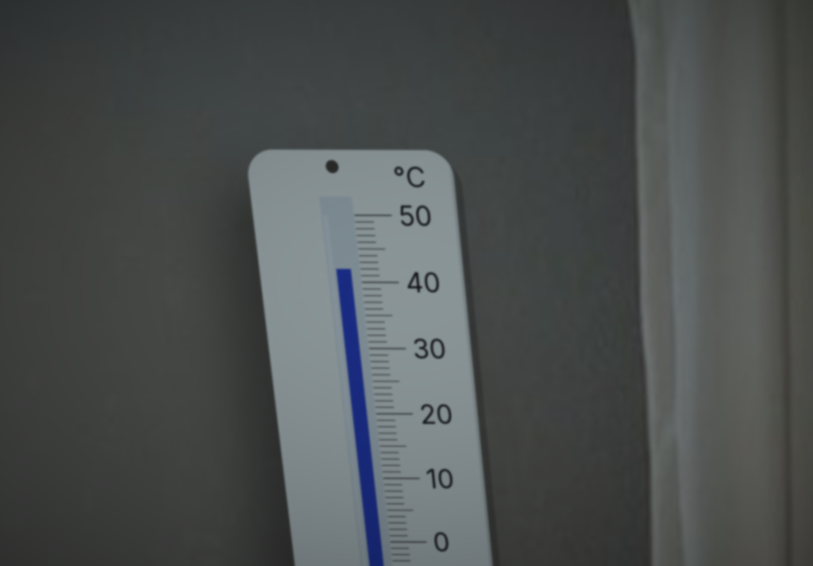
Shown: 42 °C
